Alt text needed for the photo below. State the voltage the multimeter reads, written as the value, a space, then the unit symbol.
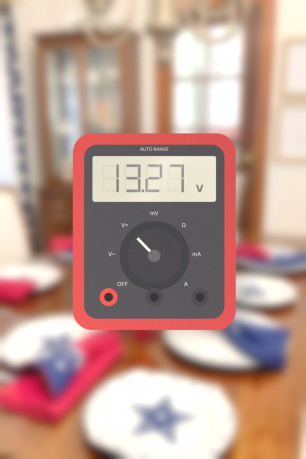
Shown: 13.27 V
